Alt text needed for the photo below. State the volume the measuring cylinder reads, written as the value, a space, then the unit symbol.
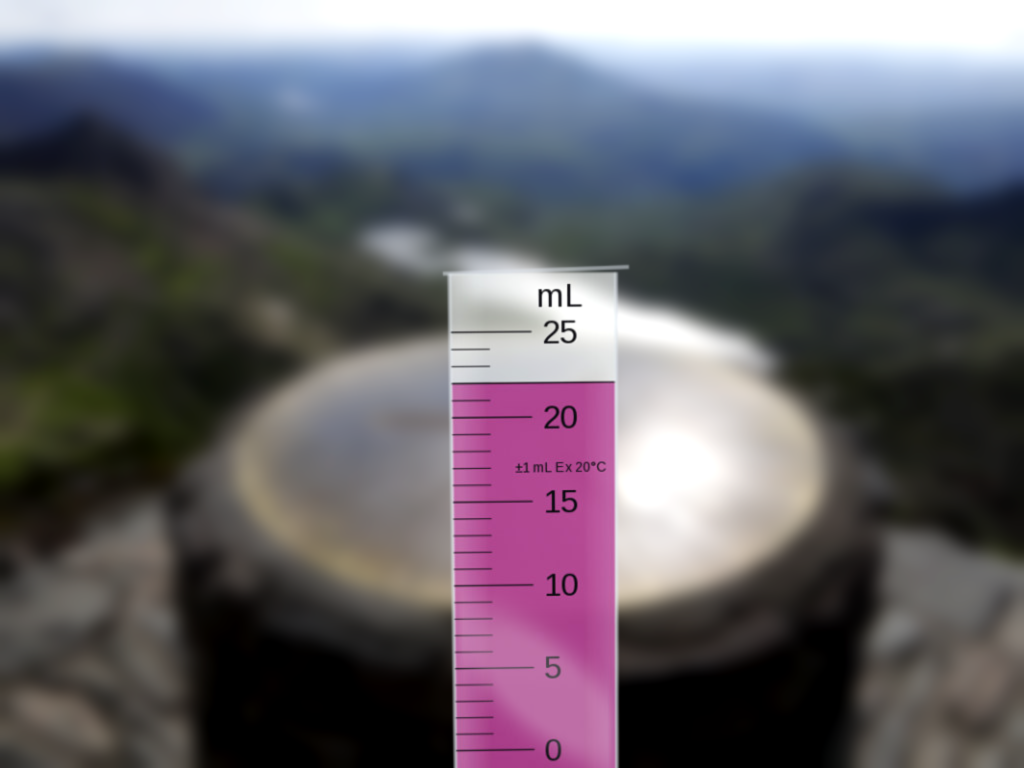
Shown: 22 mL
